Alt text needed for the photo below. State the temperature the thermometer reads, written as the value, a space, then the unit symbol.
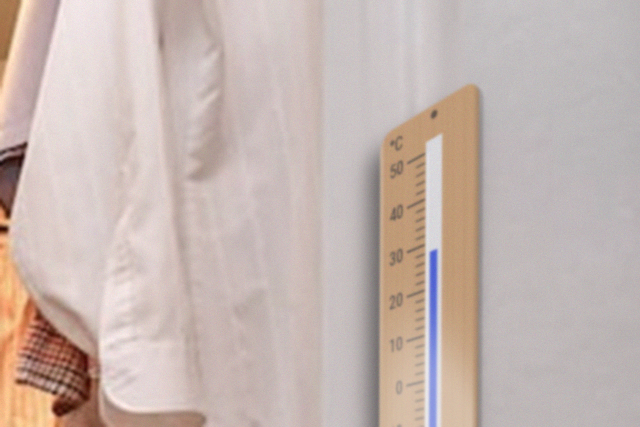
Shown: 28 °C
